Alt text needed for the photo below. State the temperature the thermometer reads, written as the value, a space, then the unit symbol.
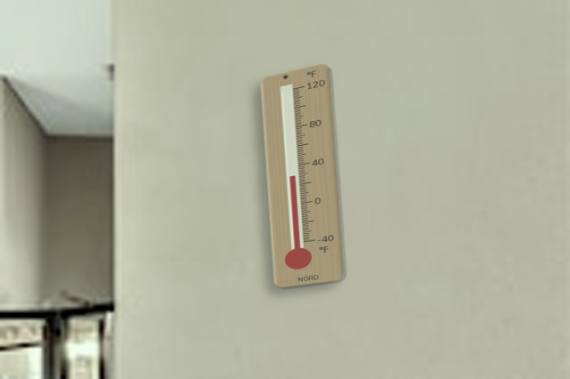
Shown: 30 °F
